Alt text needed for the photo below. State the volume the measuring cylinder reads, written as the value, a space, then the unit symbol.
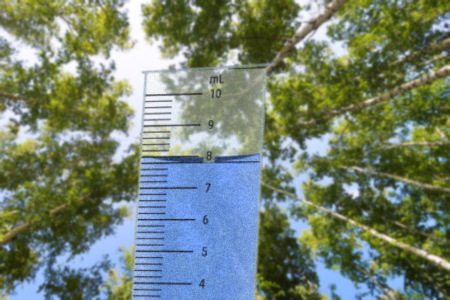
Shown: 7.8 mL
